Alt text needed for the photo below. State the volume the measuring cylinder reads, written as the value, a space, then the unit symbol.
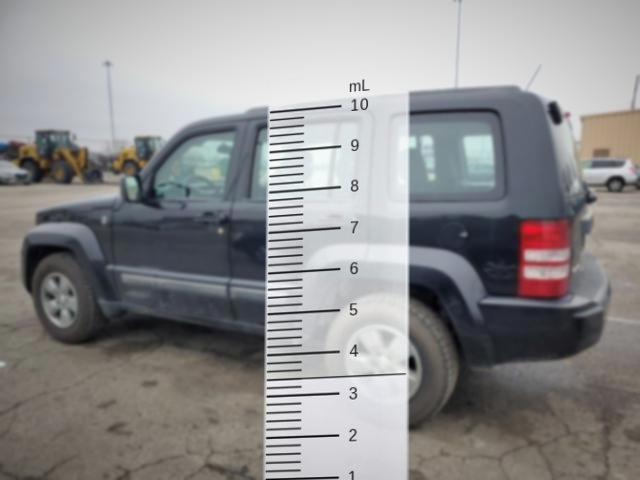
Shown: 3.4 mL
